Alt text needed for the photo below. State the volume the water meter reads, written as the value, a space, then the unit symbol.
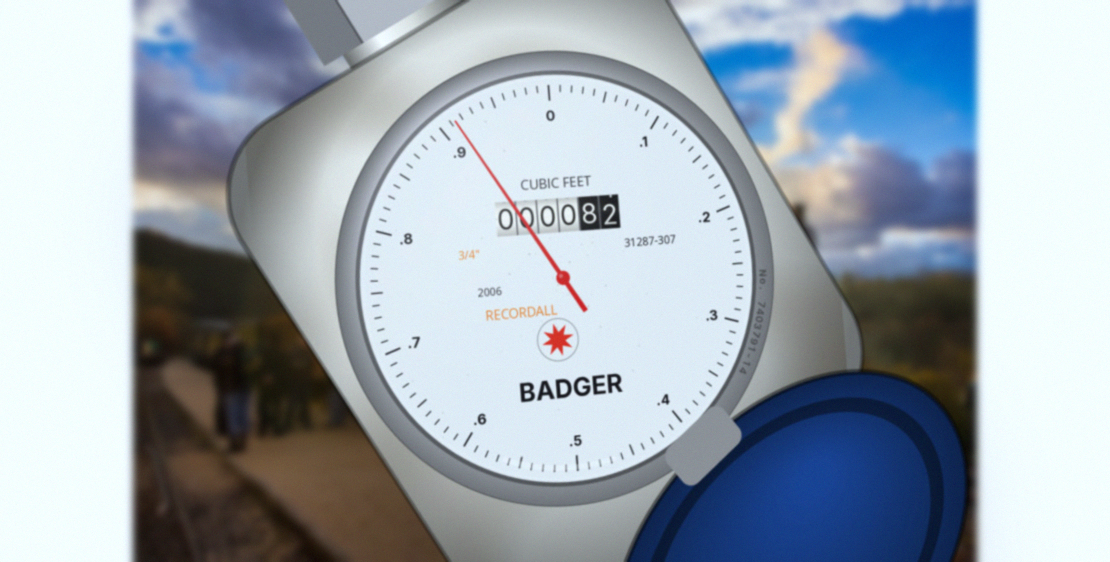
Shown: 81.91 ft³
